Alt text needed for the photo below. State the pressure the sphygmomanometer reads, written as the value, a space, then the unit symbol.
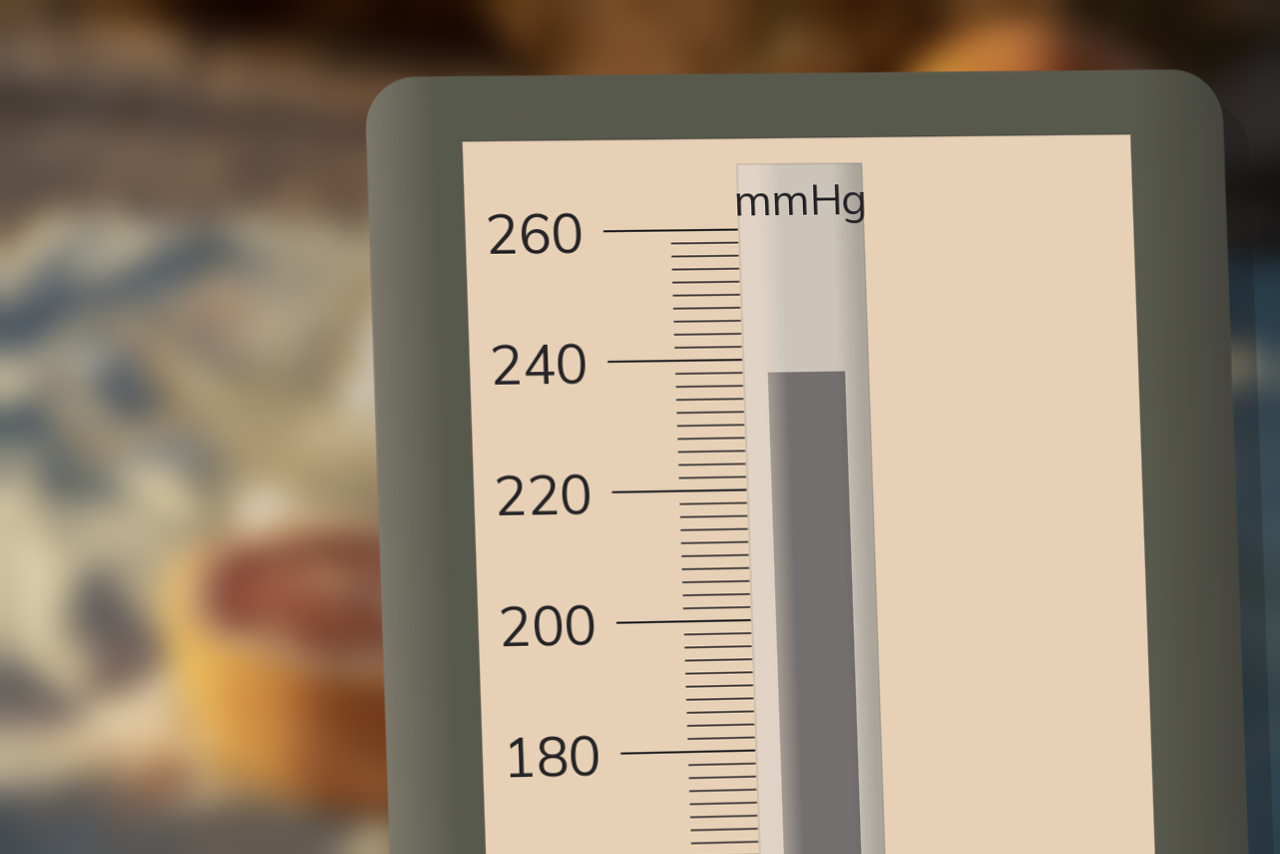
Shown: 238 mmHg
